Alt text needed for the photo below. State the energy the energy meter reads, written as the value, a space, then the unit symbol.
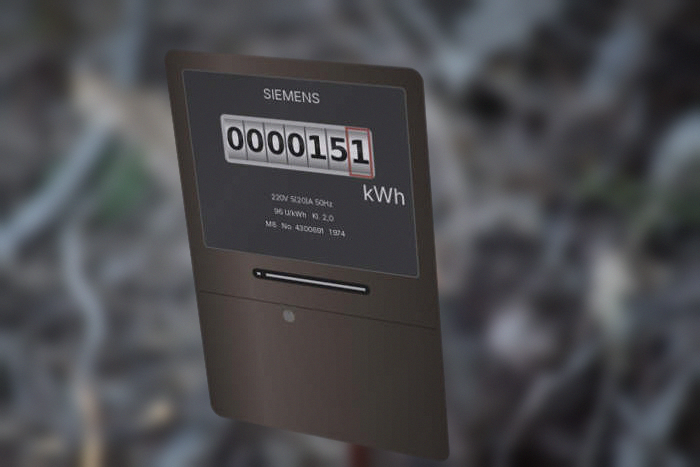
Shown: 15.1 kWh
